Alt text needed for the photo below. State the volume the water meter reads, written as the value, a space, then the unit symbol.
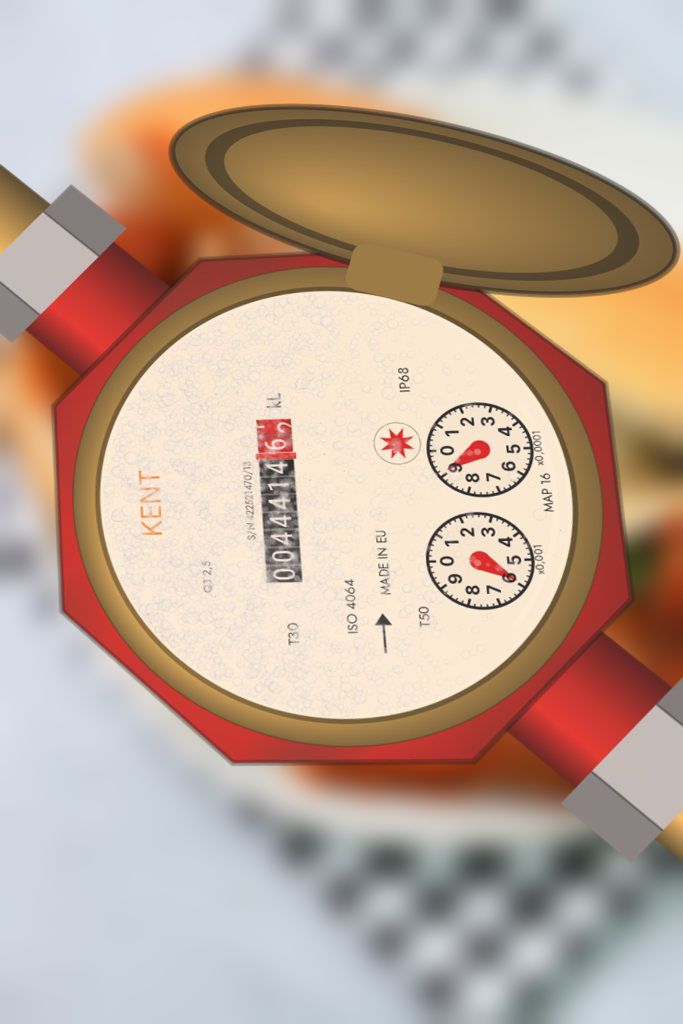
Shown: 44414.6159 kL
